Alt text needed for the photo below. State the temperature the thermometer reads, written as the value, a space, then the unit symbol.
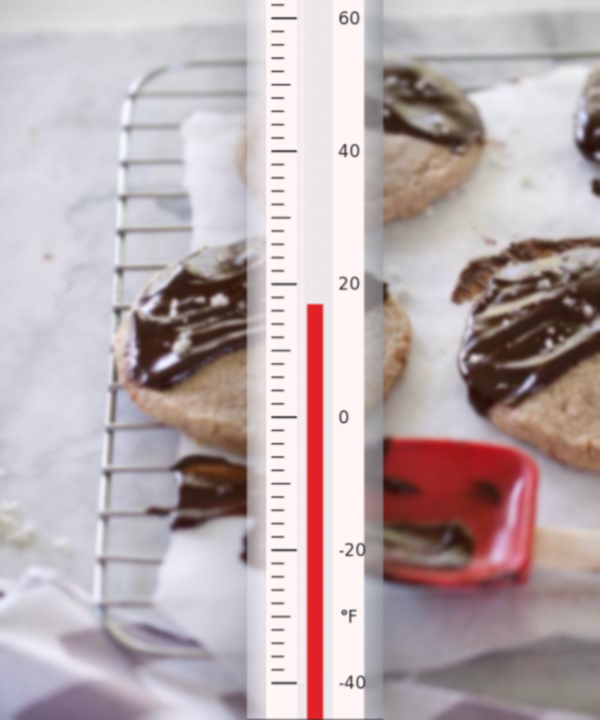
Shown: 17 °F
